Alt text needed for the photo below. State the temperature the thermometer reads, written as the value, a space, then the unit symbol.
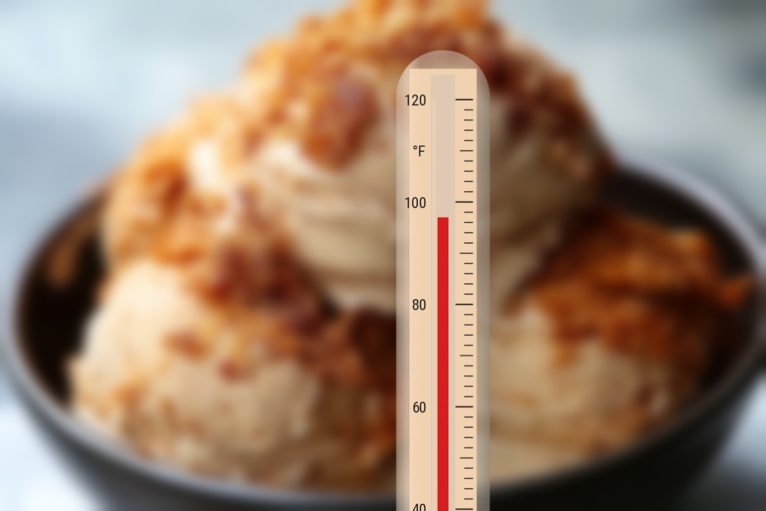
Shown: 97 °F
